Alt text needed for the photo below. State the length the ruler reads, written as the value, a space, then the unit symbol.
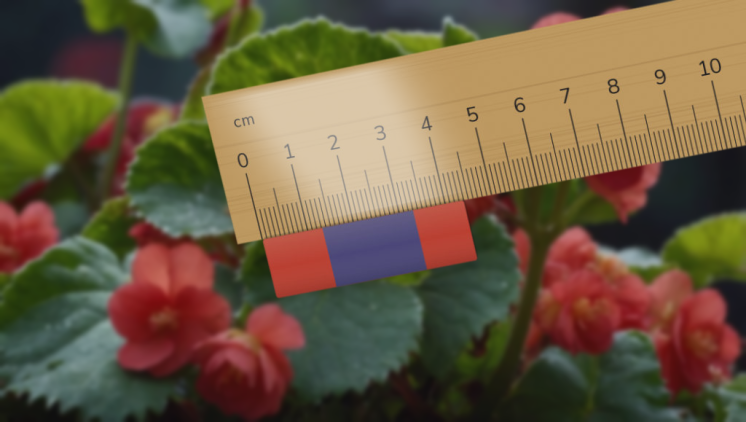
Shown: 4.4 cm
